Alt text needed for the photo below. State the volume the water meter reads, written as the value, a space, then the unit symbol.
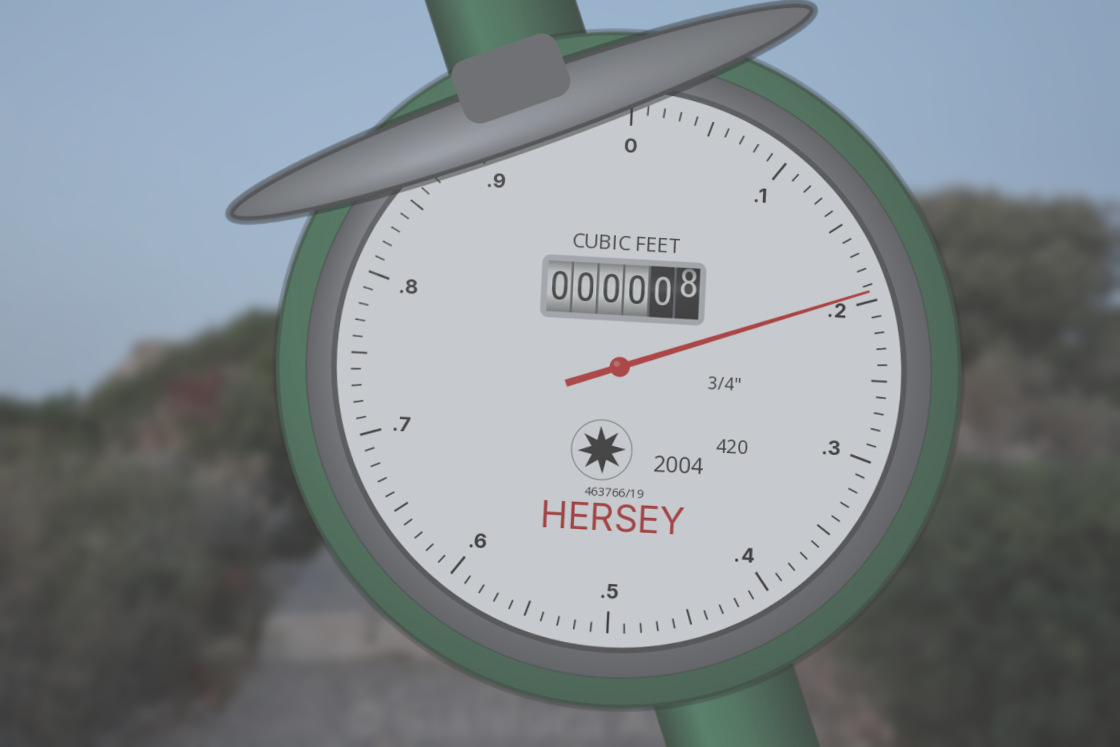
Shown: 8.19 ft³
